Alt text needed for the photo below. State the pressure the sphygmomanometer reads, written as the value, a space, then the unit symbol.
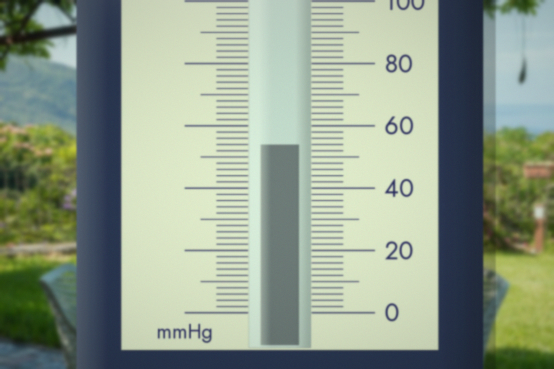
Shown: 54 mmHg
